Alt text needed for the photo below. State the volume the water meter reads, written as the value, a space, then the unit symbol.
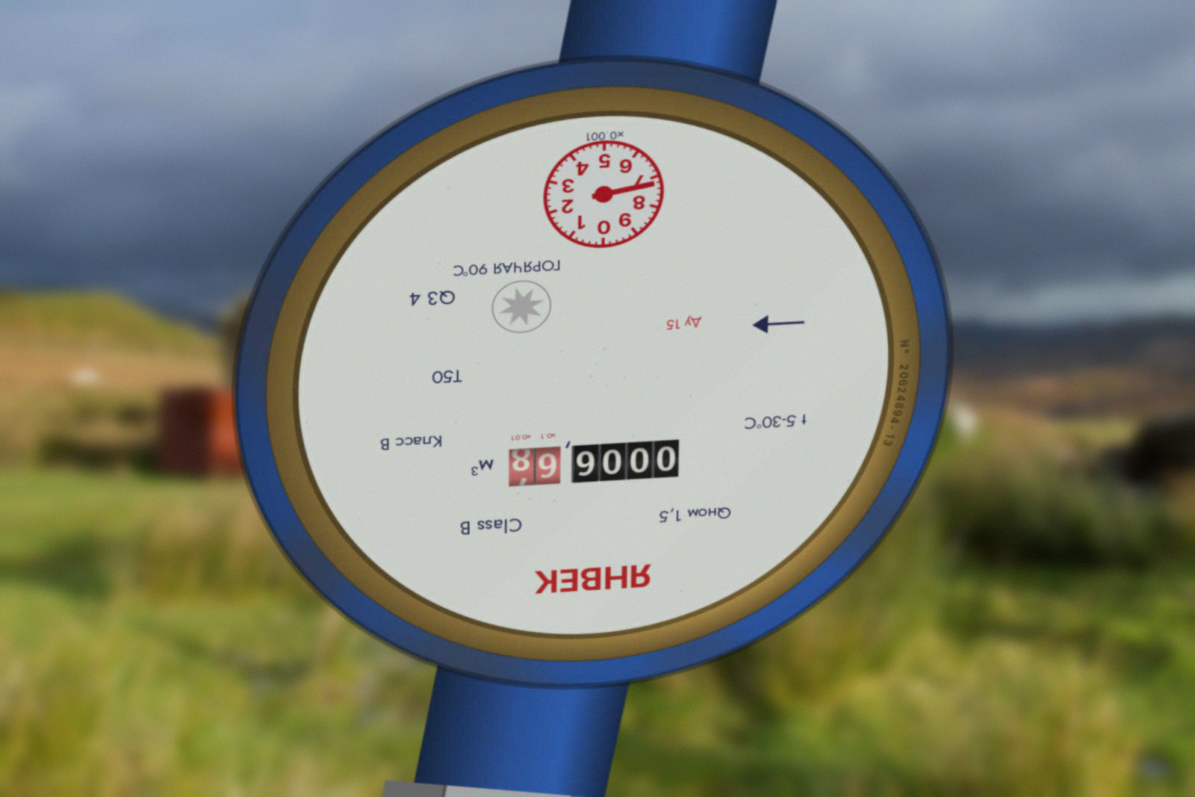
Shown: 6.677 m³
